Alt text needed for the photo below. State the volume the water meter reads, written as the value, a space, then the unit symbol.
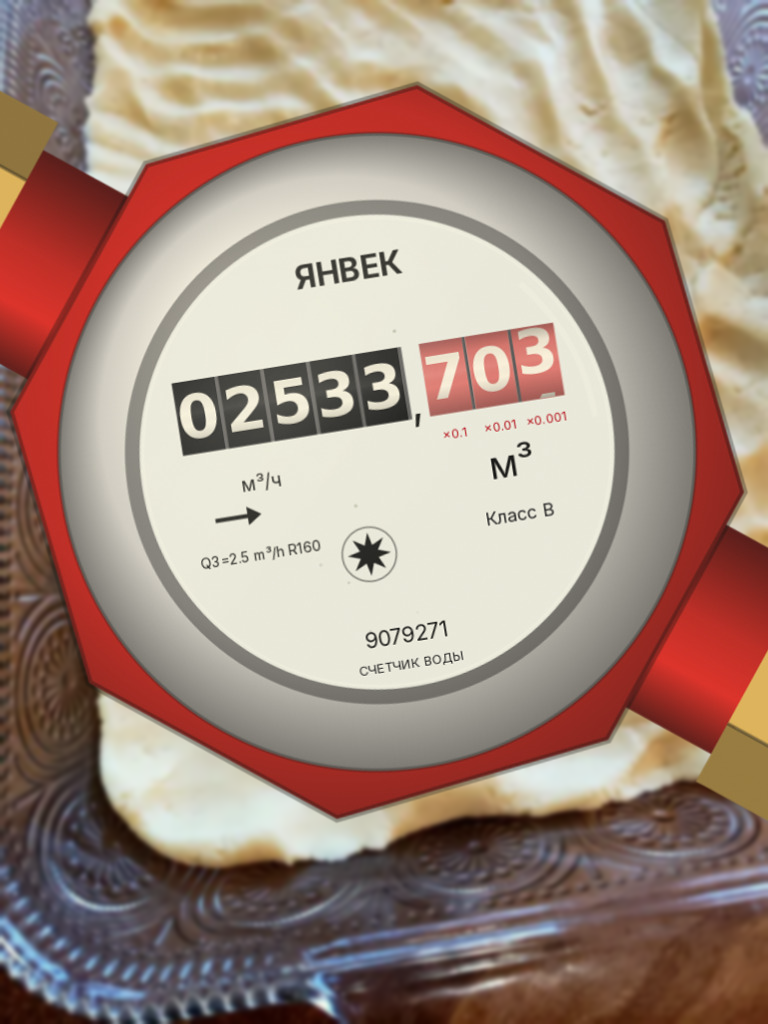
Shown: 2533.703 m³
